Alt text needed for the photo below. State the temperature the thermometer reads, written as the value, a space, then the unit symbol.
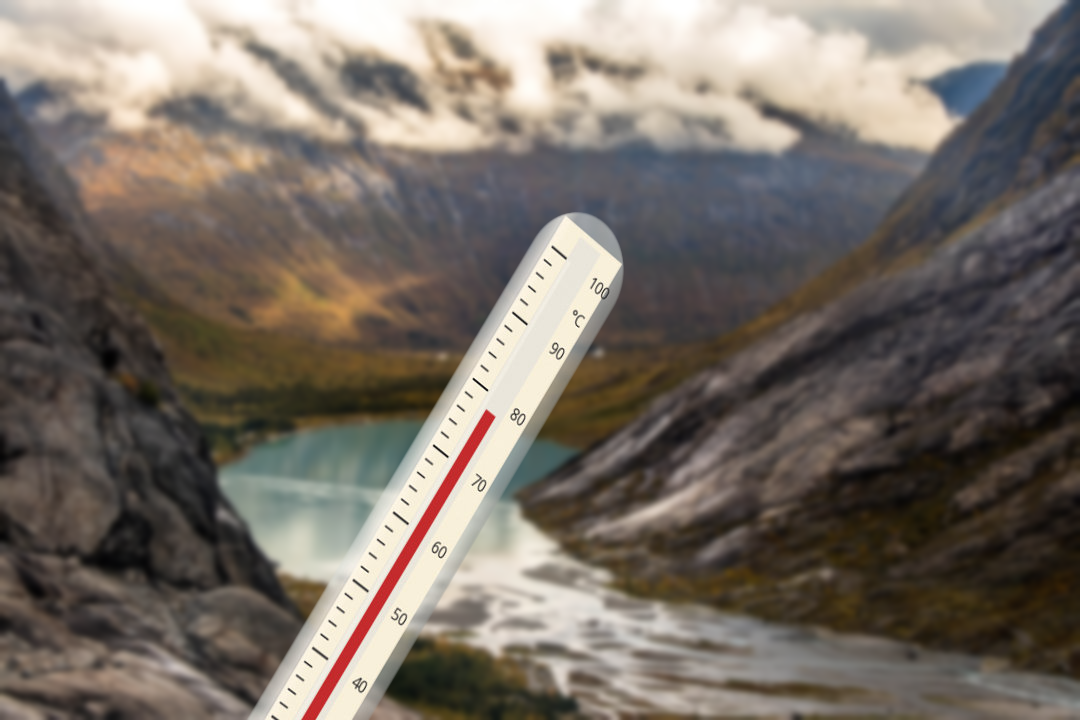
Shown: 78 °C
